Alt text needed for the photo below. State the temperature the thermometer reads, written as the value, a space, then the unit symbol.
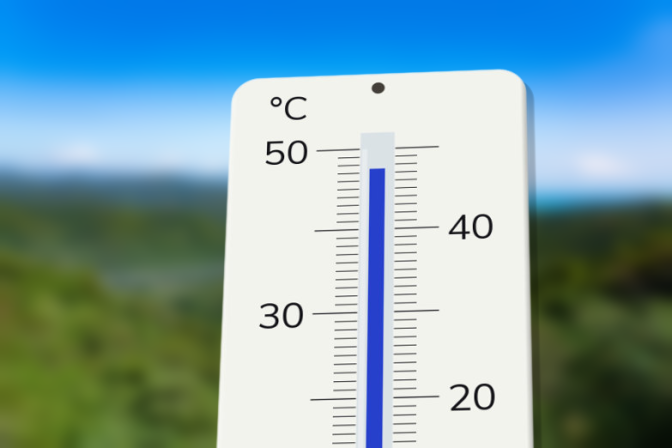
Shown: 47.5 °C
